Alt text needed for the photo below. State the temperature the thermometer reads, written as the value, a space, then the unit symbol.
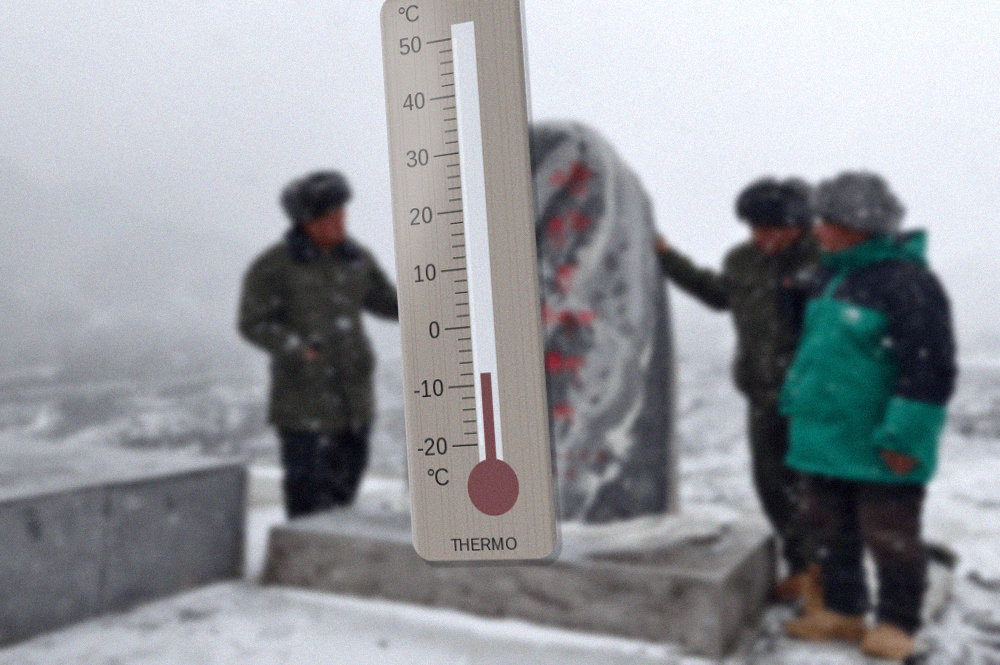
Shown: -8 °C
